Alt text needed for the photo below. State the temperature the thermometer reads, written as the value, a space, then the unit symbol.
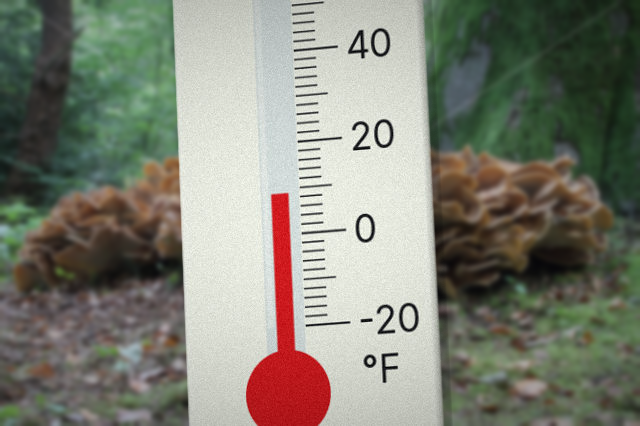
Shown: 9 °F
